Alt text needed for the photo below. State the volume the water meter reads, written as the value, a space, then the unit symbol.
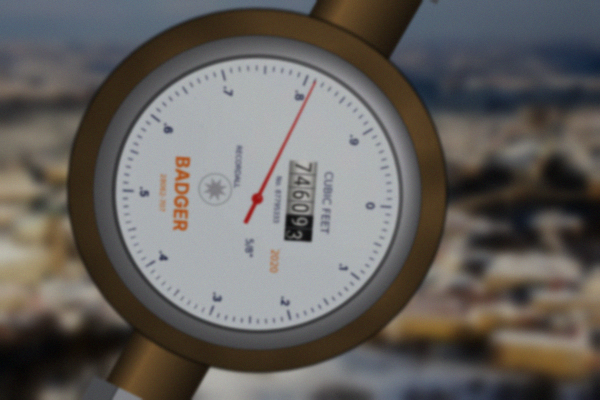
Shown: 746092.81 ft³
